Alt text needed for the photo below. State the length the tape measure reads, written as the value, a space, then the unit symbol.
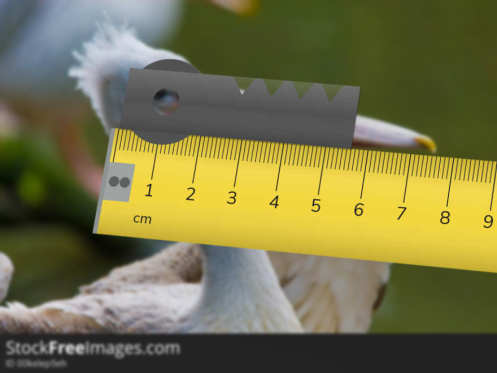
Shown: 5.6 cm
